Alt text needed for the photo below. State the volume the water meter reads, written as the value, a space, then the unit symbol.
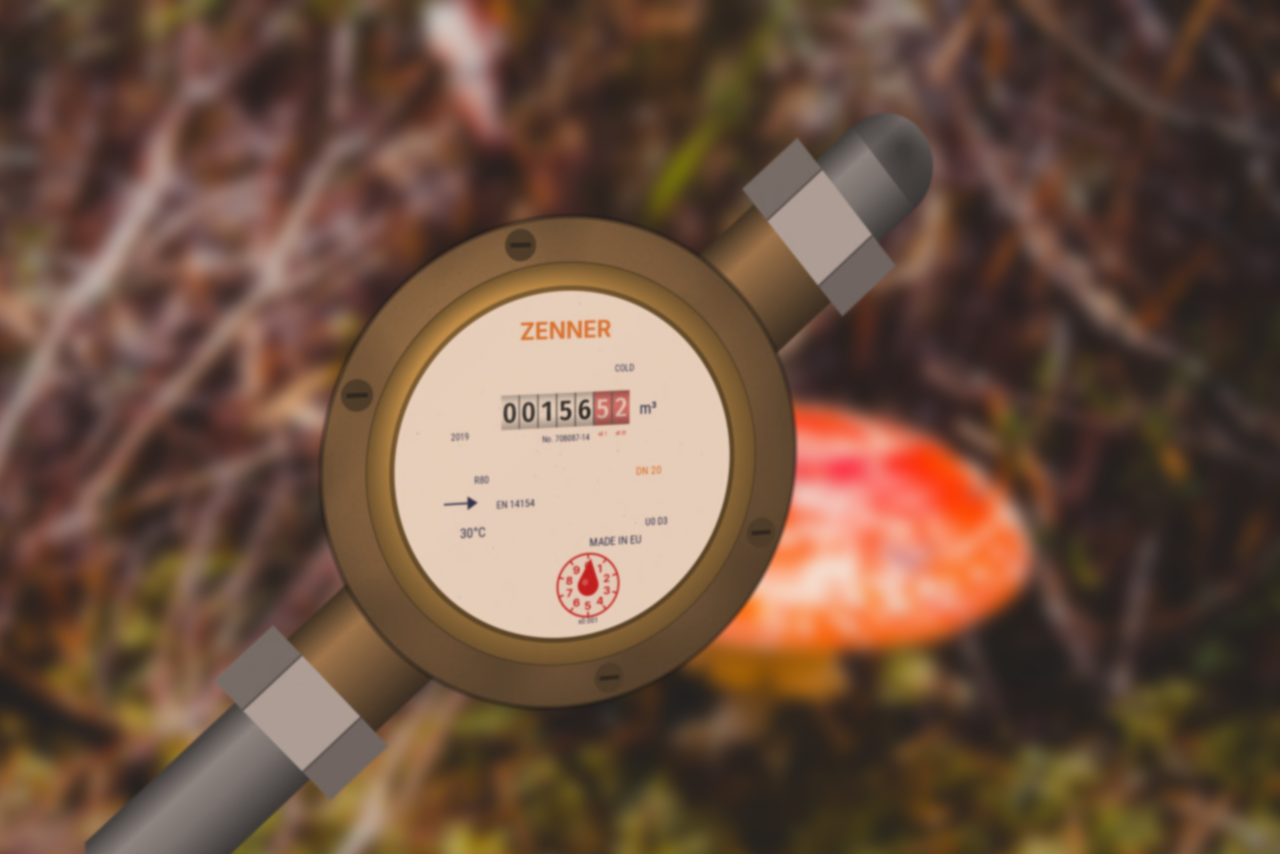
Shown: 156.520 m³
